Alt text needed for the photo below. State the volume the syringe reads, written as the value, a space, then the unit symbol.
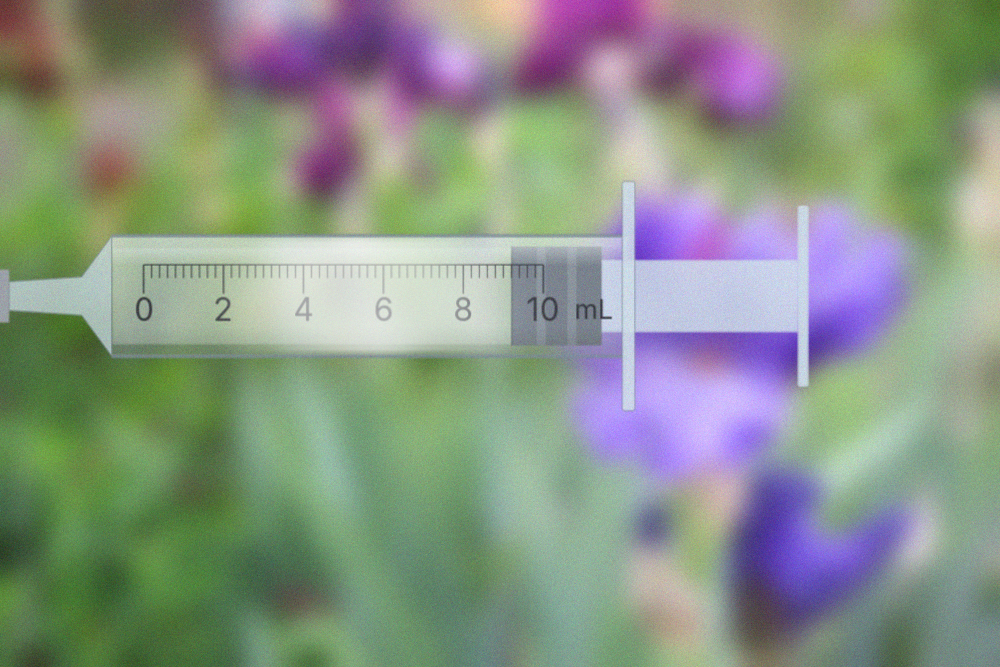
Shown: 9.2 mL
